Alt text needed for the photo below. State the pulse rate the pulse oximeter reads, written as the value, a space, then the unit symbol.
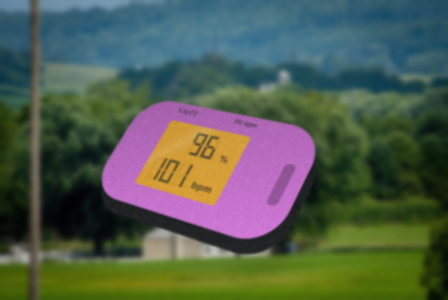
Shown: 101 bpm
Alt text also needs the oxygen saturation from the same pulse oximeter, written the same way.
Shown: 96 %
